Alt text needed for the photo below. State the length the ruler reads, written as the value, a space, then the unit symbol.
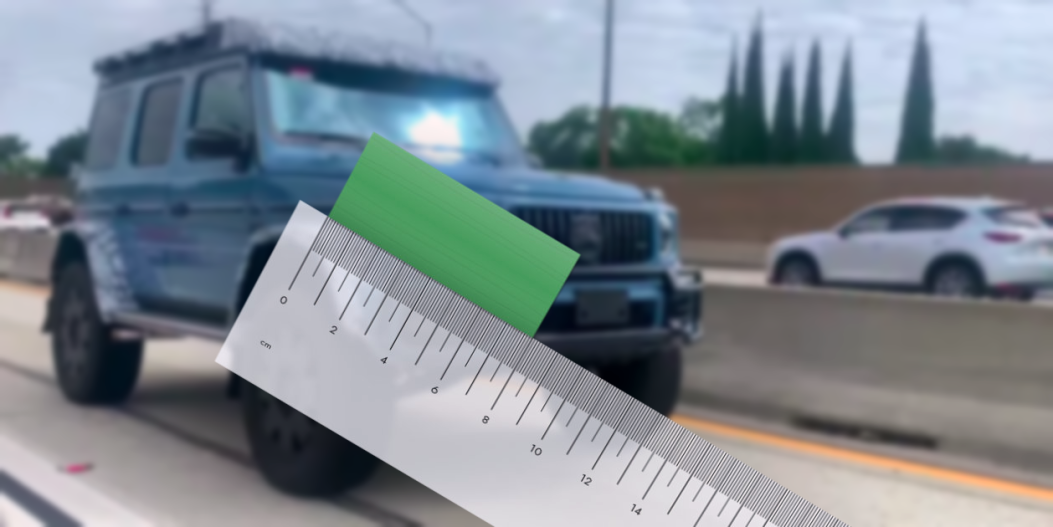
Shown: 8 cm
